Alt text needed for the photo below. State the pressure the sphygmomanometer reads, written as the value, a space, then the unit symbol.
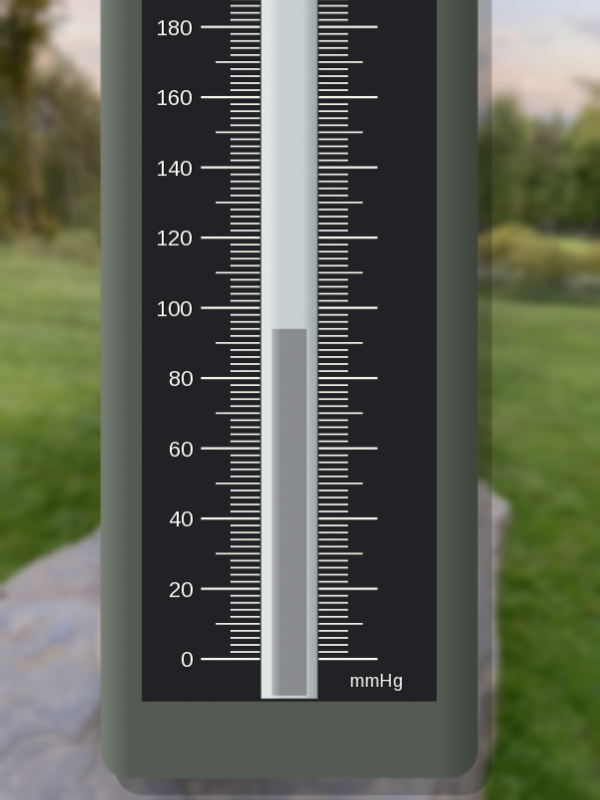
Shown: 94 mmHg
